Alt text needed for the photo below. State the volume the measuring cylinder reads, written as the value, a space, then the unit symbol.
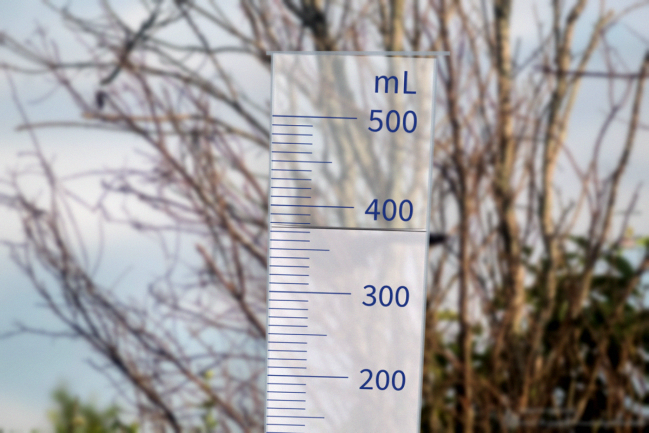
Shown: 375 mL
